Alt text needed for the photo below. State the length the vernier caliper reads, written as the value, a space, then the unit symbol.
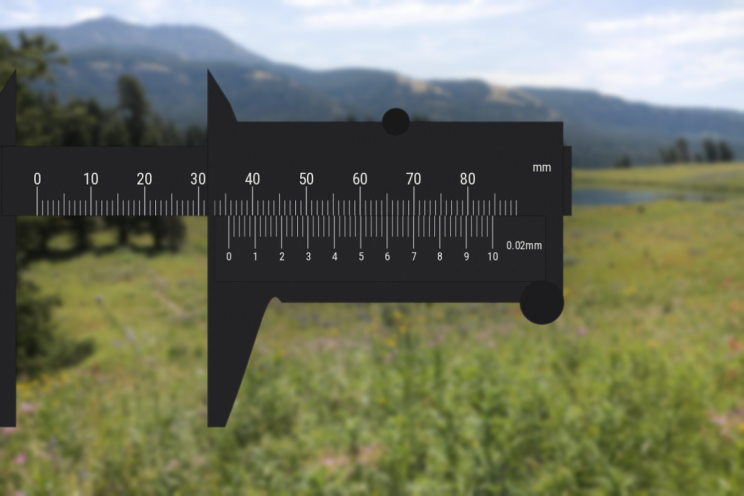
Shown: 35.6 mm
